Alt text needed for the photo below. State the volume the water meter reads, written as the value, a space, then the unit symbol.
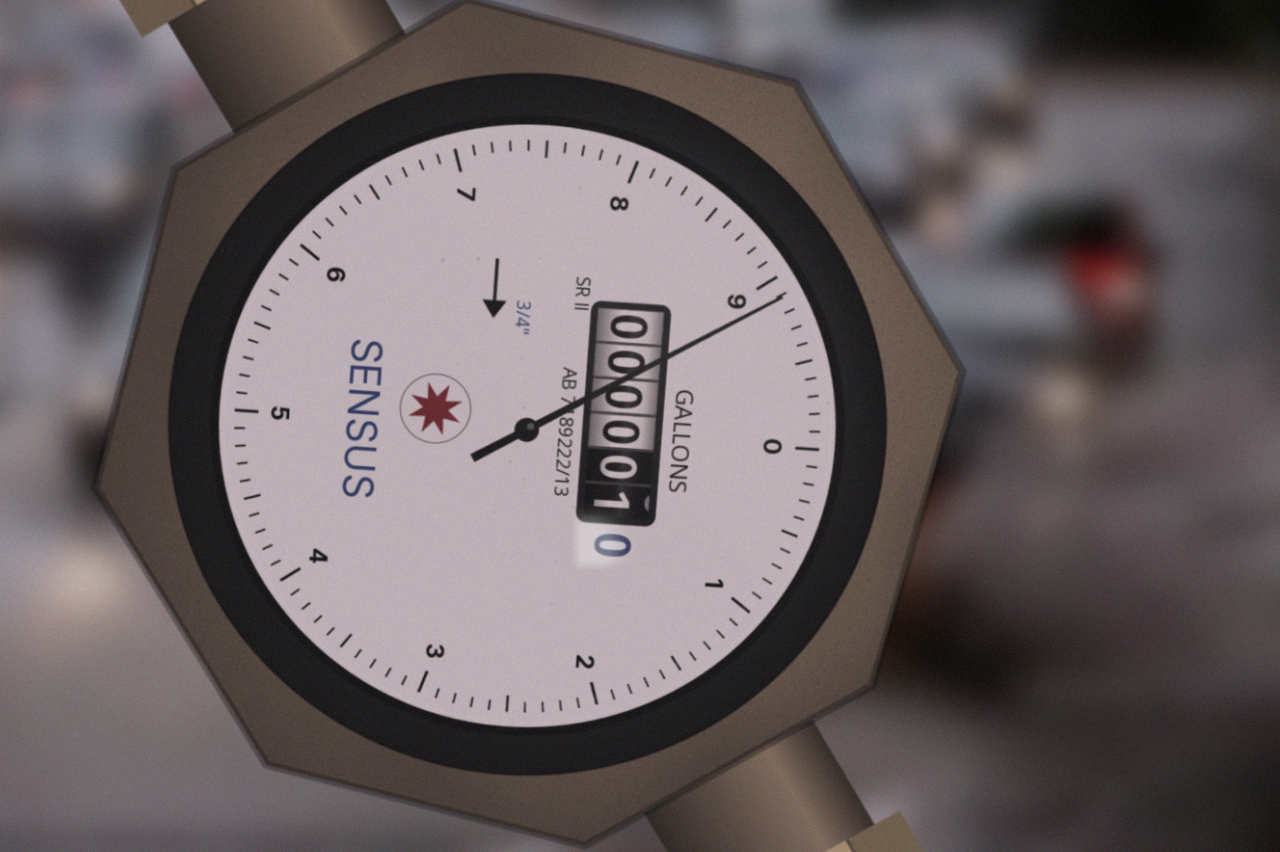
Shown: 9.1 gal
